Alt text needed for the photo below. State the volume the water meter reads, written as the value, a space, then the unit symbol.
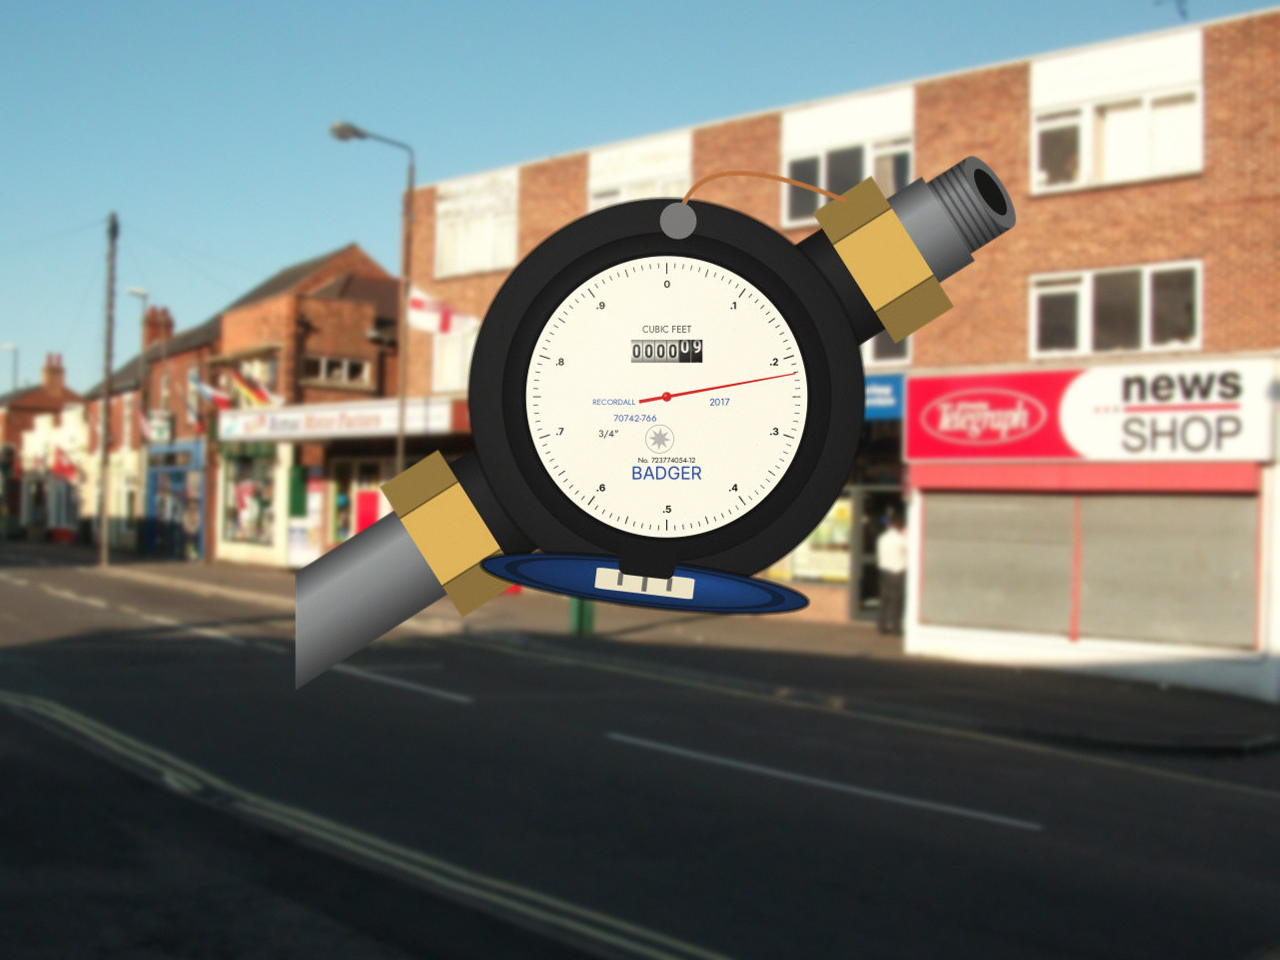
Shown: 9.22 ft³
